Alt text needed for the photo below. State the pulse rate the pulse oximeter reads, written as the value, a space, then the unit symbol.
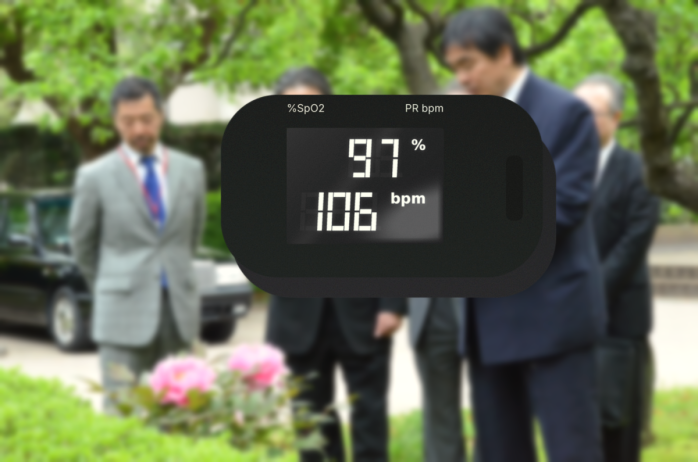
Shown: 106 bpm
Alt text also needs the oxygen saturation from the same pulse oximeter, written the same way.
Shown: 97 %
